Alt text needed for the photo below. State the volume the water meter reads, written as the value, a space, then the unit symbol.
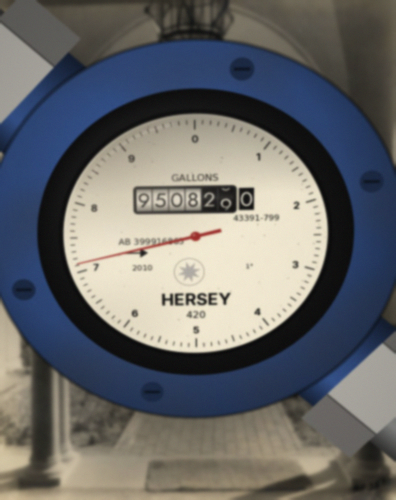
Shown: 9508287.1 gal
